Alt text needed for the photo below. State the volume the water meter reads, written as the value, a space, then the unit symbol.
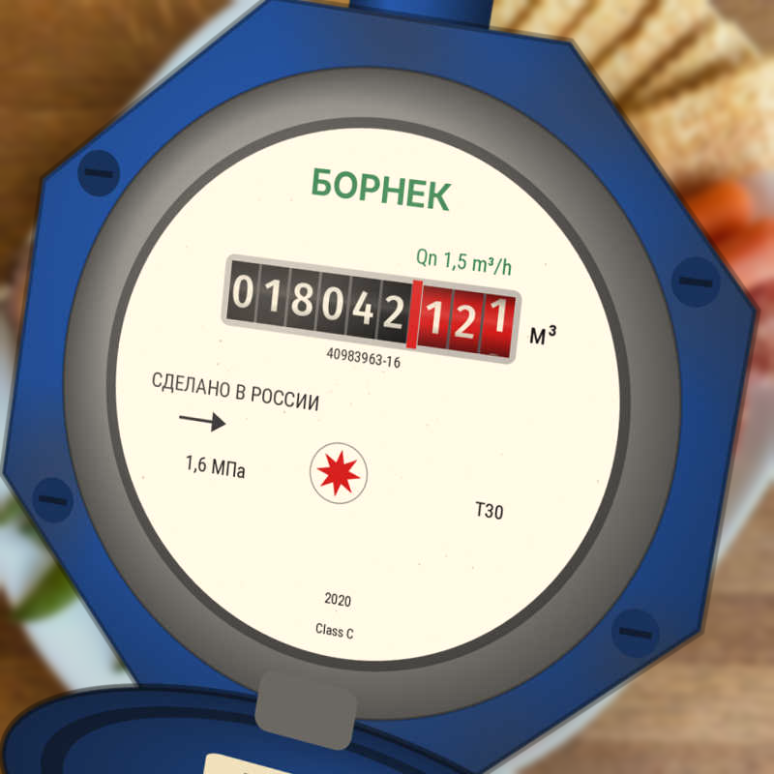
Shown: 18042.121 m³
